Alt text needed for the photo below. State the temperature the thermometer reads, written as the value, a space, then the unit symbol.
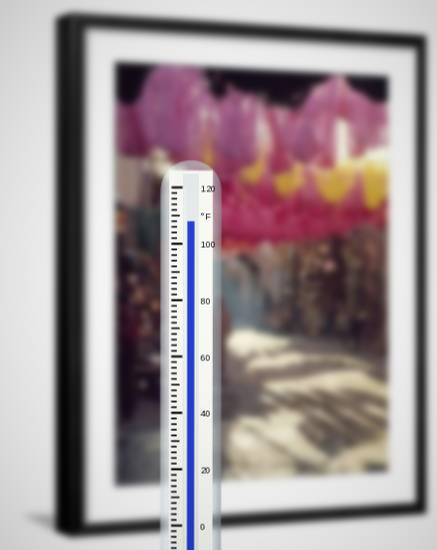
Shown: 108 °F
